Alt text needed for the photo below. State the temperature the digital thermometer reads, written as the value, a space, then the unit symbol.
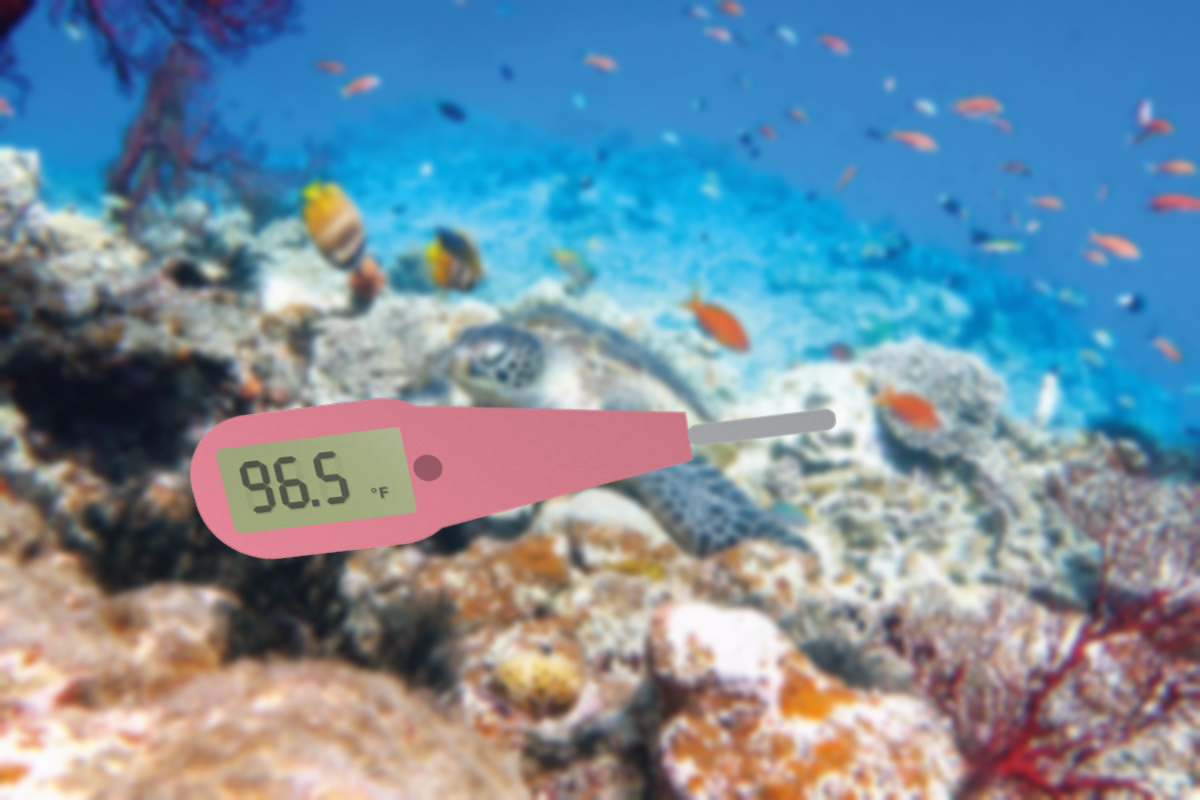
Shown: 96.5 °F
